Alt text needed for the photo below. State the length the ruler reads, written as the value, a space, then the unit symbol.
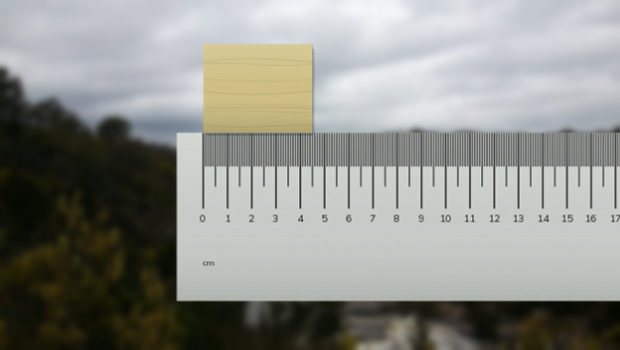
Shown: 4.5 cm
